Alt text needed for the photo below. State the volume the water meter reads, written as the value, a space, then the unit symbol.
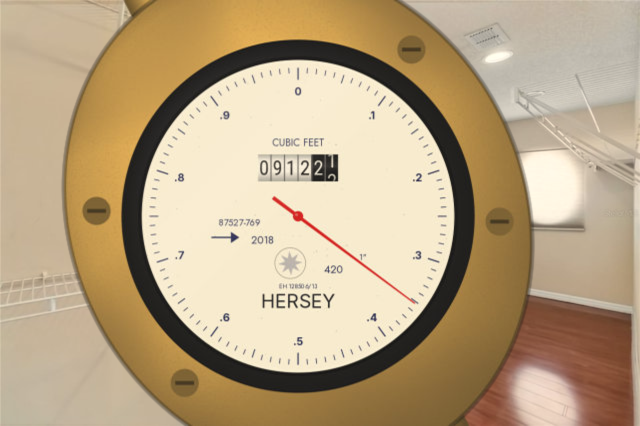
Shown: 91221.35 ft³
